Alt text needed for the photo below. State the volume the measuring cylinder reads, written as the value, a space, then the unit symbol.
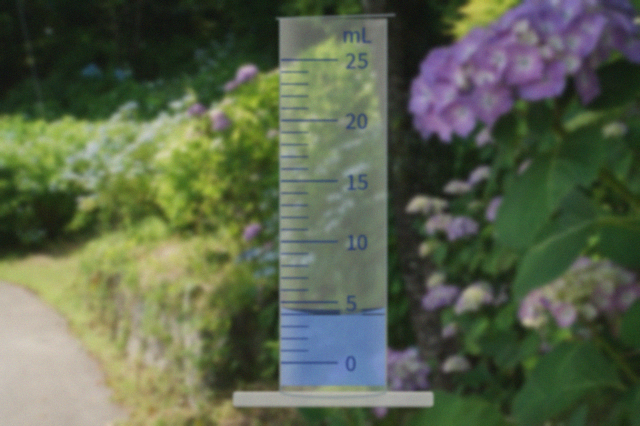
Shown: 4 mL
